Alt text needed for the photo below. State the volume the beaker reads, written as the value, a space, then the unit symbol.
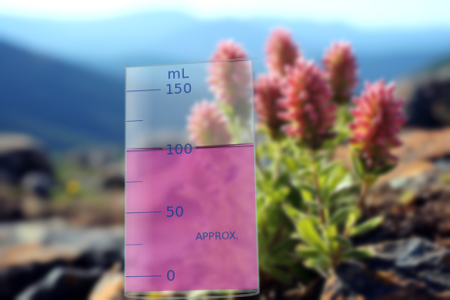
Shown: 100 mL
